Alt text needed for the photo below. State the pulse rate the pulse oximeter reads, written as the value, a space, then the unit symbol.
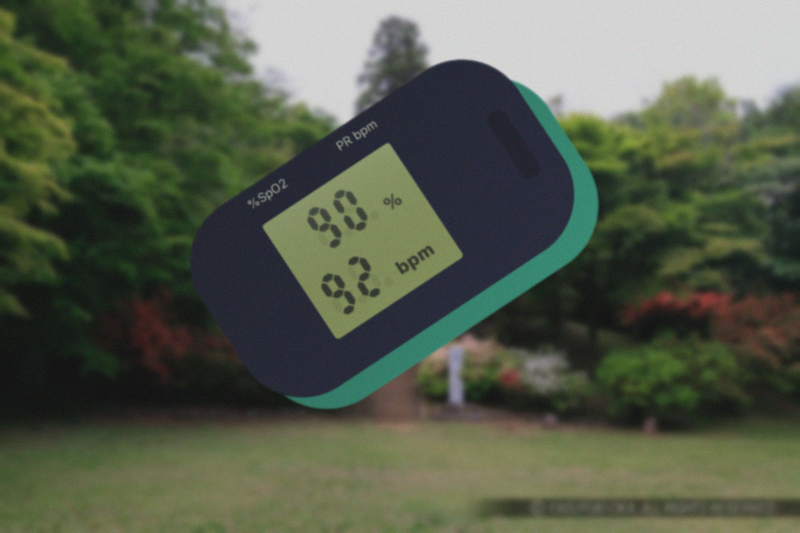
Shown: 92 bpm
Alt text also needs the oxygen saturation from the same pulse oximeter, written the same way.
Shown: 90 %
